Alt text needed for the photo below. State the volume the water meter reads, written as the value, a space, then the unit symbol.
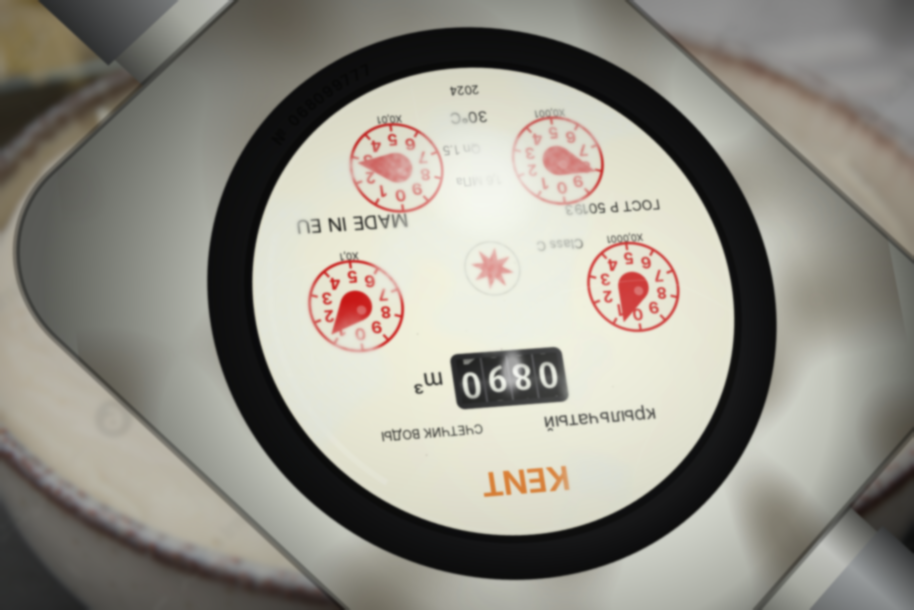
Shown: 890.1280 m³
